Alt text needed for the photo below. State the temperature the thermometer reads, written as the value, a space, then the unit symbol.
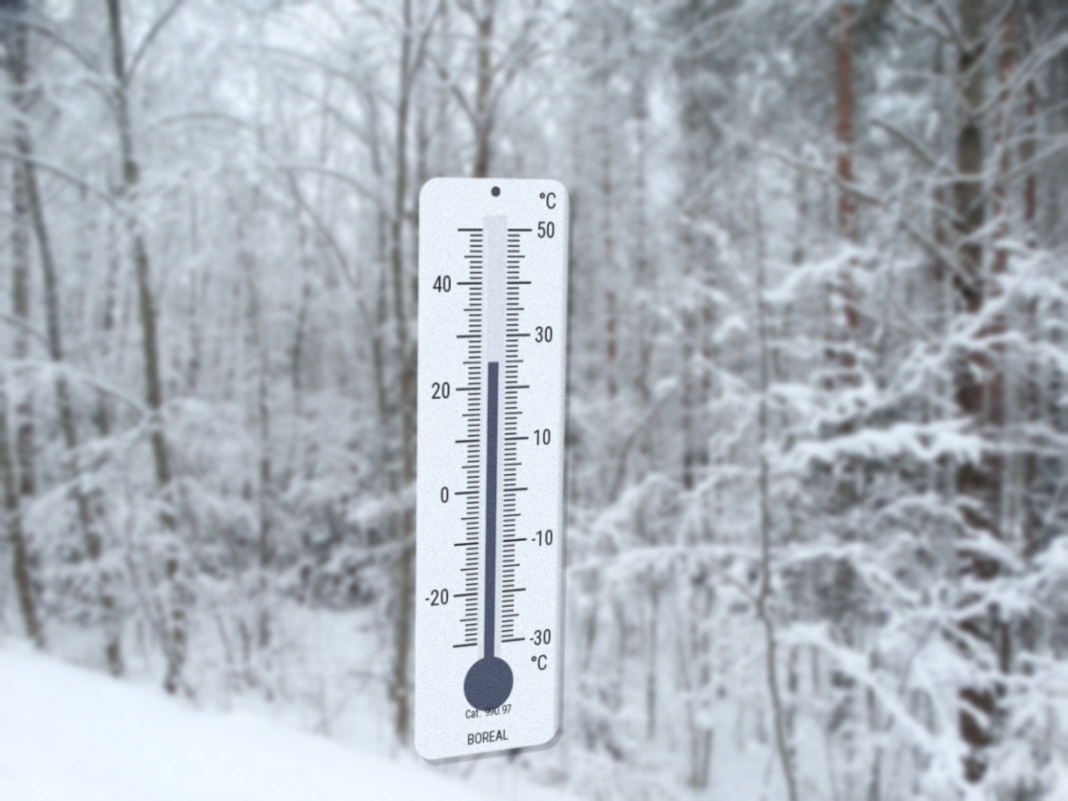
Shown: 25 °C
